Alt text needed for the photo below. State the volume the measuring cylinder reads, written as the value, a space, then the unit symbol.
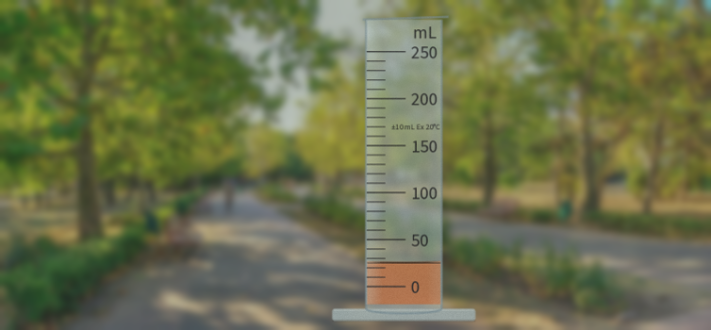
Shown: 25 mL
